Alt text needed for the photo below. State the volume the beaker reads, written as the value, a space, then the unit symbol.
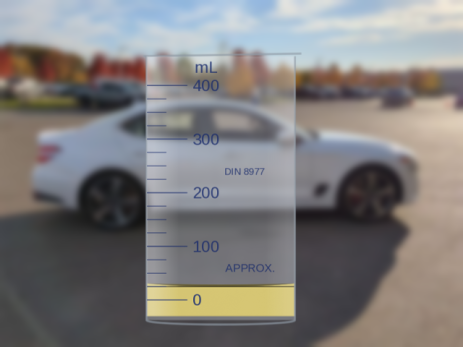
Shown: 25 mL
